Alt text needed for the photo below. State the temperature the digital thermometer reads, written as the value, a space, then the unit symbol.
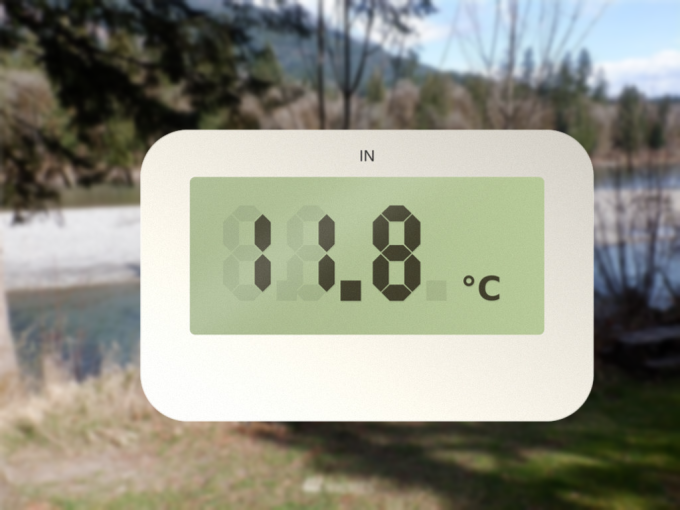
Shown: 11.8 °C
